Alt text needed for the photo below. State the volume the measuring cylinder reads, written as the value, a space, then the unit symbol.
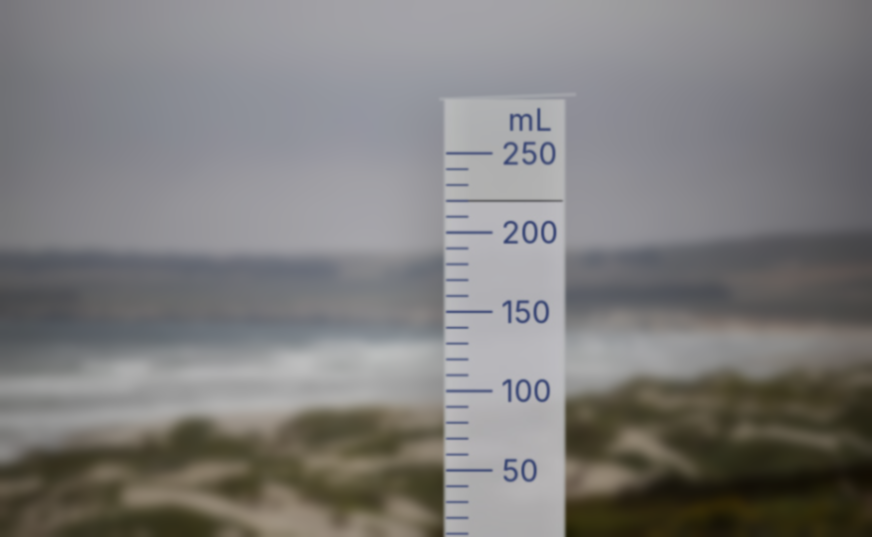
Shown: 220 mL
